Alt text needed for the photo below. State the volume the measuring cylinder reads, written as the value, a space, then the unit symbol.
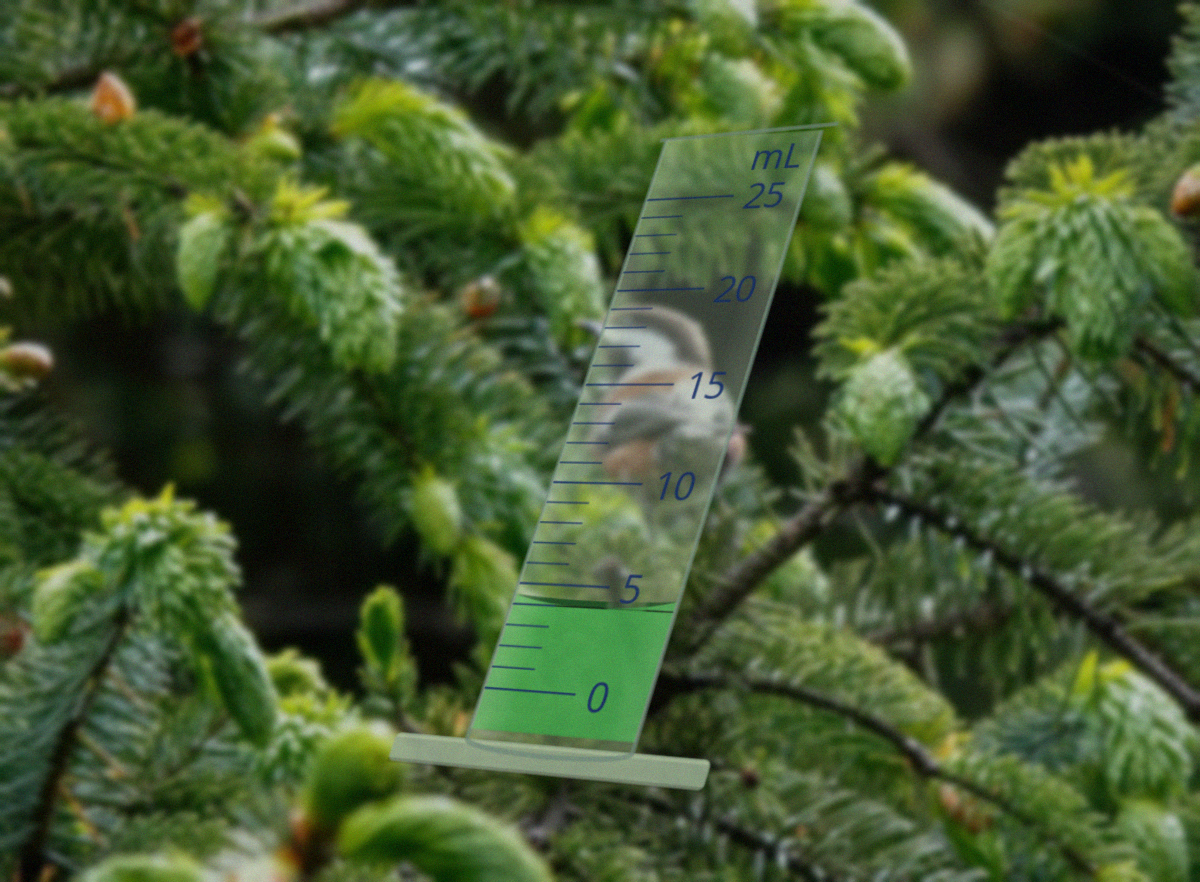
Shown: 4 mL
